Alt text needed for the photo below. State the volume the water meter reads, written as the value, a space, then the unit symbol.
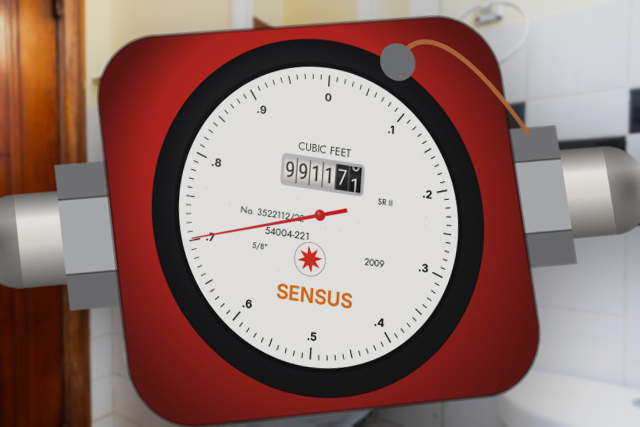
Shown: 991170.70 ft³
